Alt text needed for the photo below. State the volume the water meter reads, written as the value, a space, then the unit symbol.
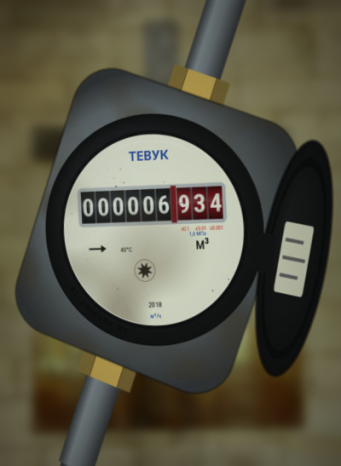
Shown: 6.934 m³
